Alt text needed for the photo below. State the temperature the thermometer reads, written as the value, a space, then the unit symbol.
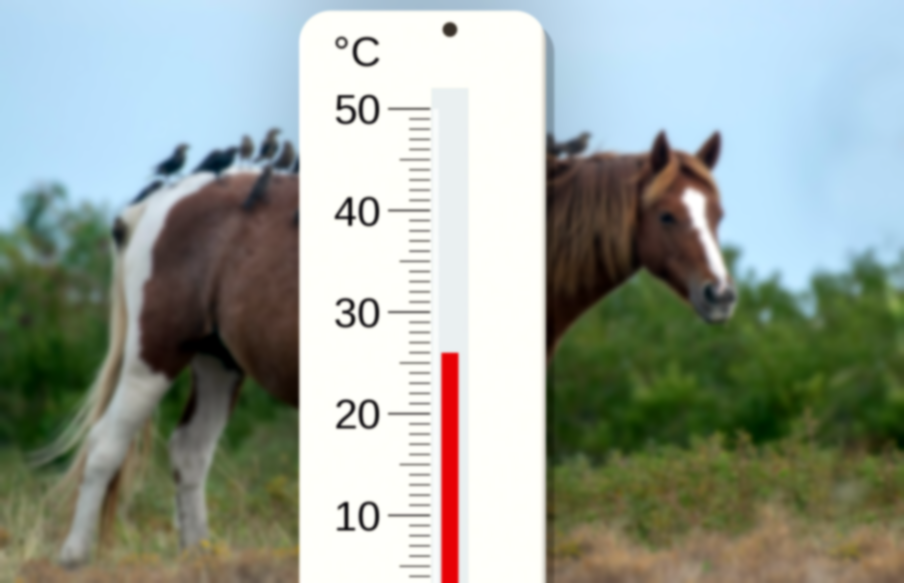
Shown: 26 °C
